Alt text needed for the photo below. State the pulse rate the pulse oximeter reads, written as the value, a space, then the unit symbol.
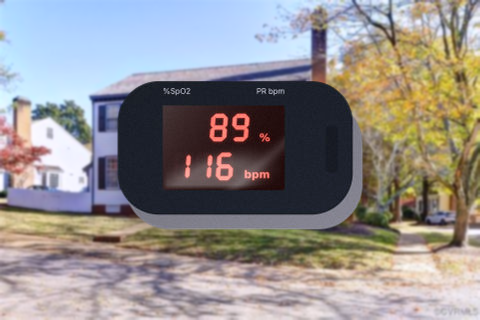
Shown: 116 bpm
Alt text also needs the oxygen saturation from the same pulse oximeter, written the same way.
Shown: 89 %
